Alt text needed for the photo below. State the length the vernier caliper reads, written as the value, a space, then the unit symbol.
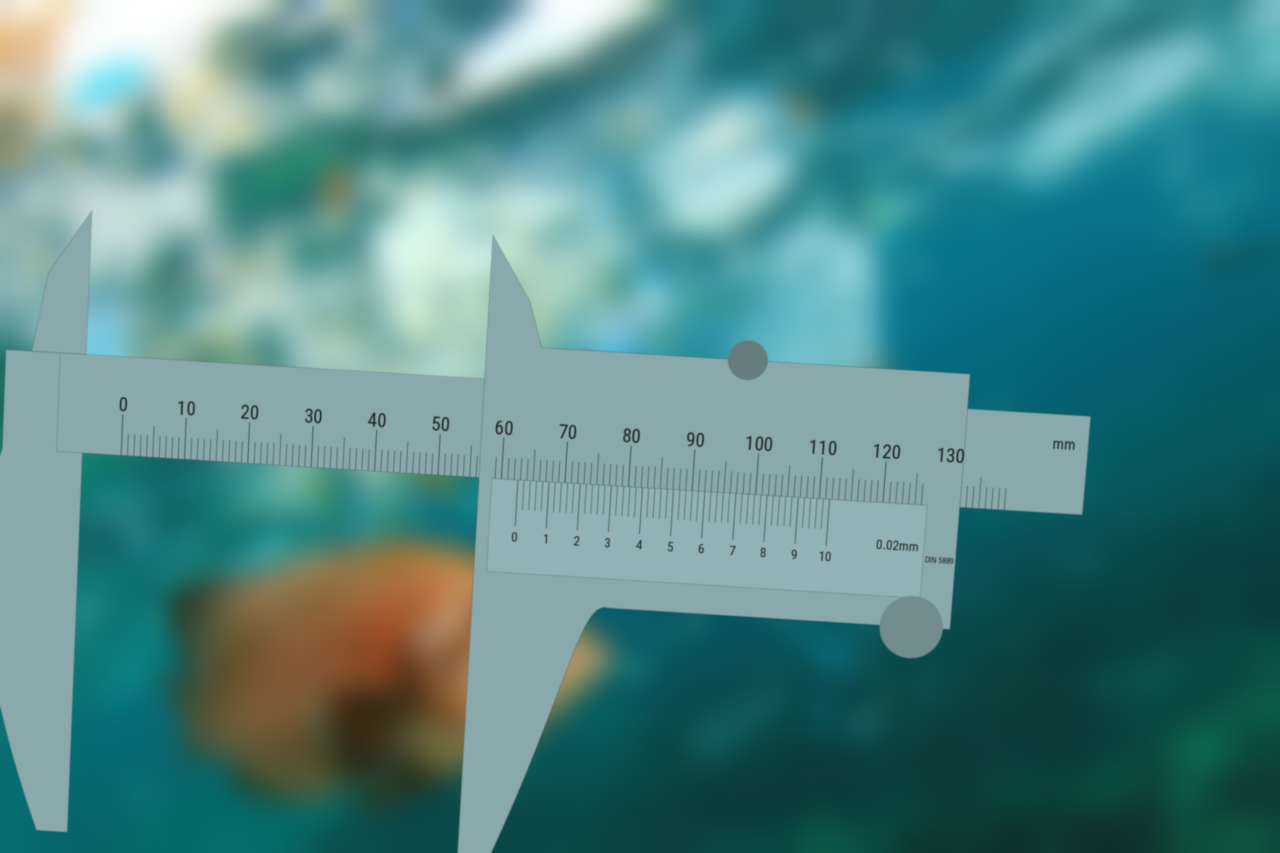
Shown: 62.6 mm
